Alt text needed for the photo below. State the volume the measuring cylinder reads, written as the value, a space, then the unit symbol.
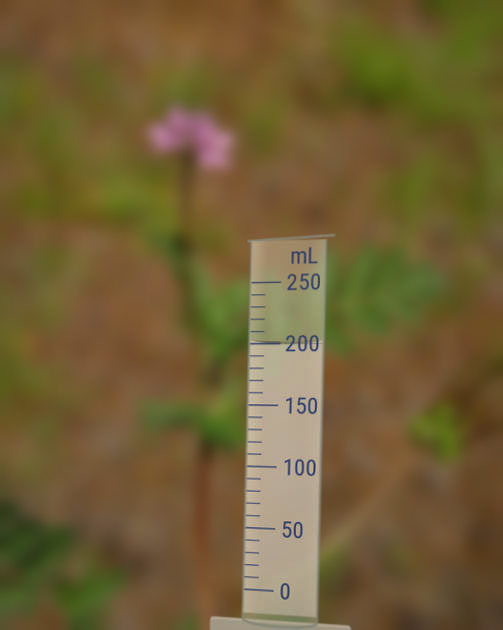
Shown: 200 mL
